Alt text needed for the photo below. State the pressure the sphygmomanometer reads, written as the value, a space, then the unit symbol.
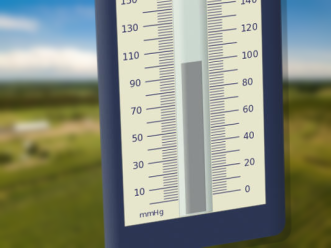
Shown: 100 mmHg
